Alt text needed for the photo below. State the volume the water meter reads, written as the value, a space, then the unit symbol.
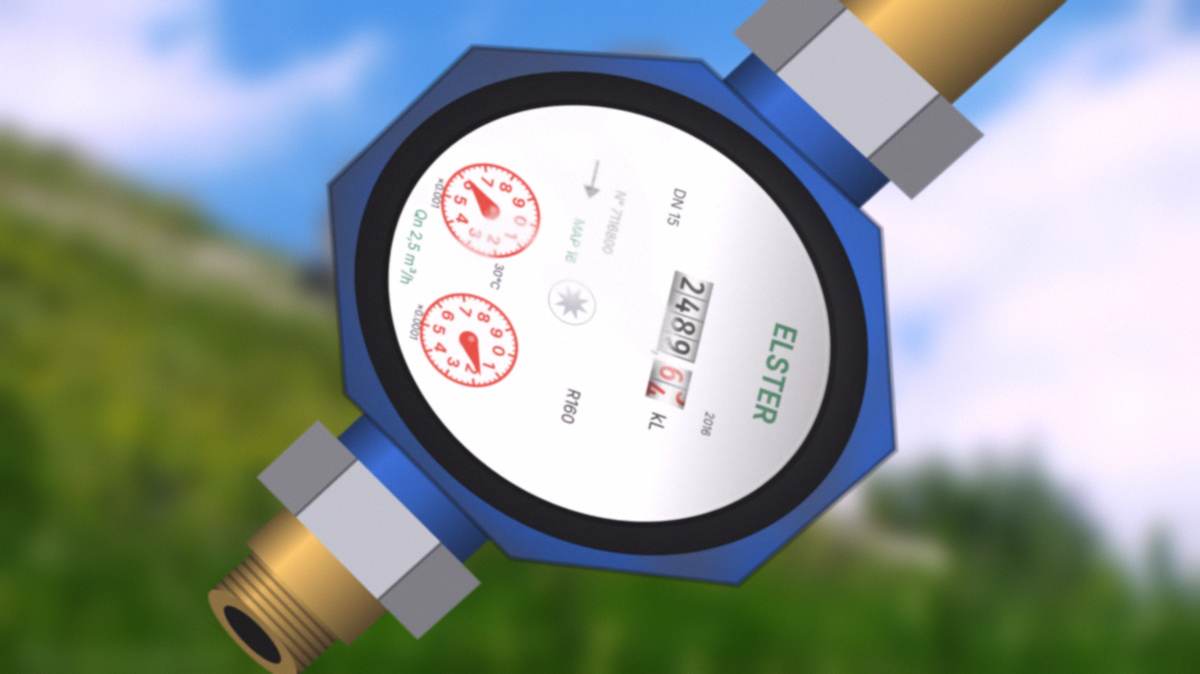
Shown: 2489.6361 kL
